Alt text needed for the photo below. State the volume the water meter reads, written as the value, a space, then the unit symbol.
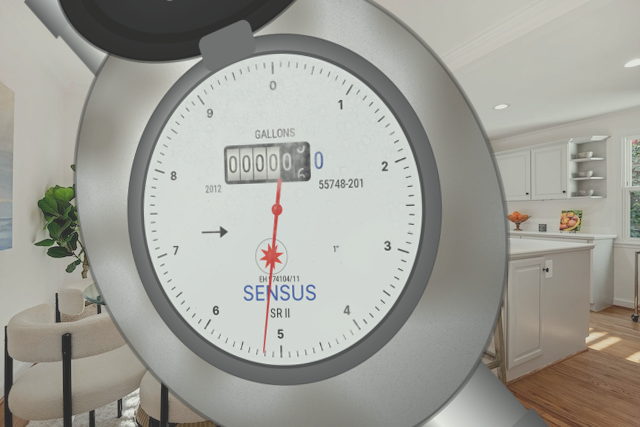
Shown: 55.2 gal
